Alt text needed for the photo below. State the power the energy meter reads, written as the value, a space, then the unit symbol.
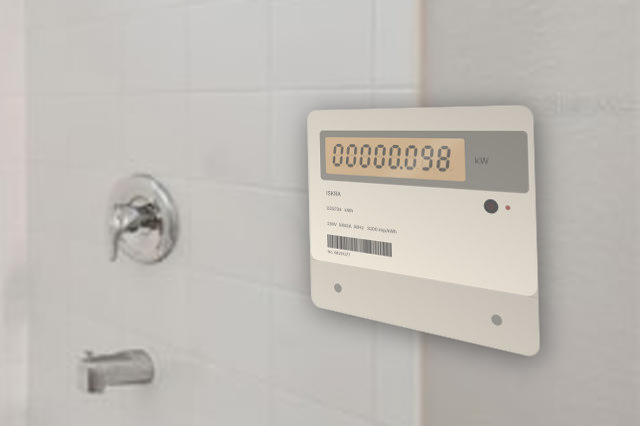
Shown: 0.098 kW
